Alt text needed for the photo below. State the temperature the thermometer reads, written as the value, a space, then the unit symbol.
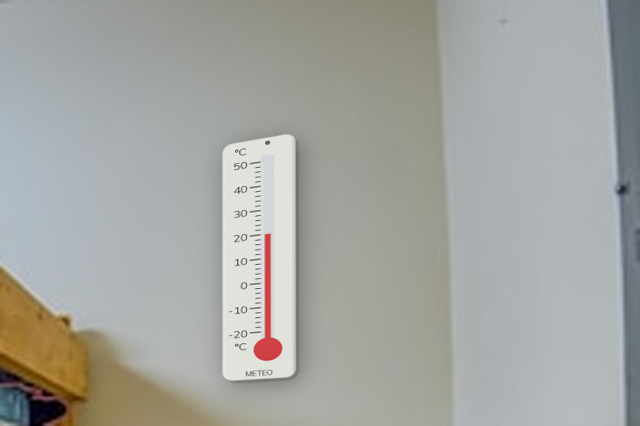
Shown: 20 °C
